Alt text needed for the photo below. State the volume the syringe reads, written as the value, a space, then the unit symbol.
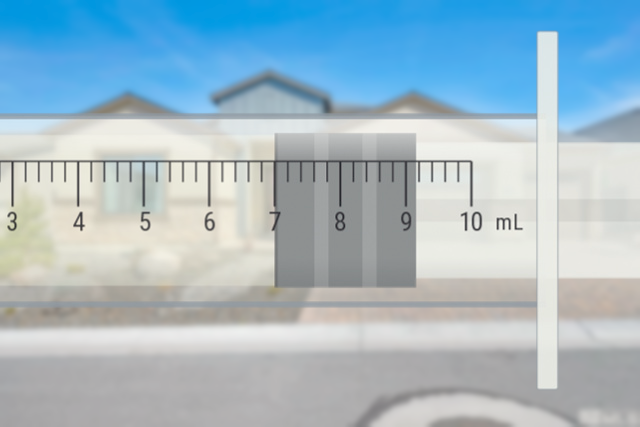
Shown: 7 mL
